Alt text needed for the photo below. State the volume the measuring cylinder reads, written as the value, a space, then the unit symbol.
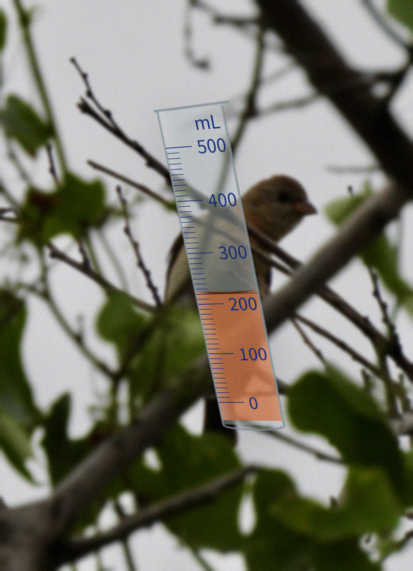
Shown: 220 mL
